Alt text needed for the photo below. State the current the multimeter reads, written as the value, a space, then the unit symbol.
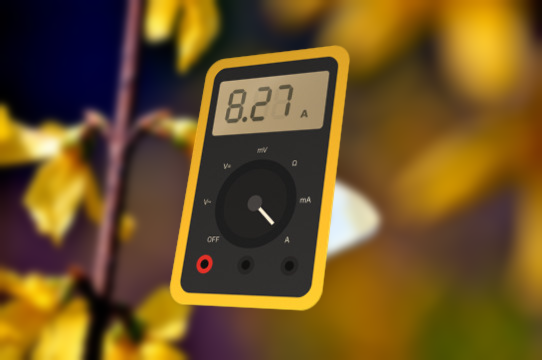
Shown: 8.27 A
